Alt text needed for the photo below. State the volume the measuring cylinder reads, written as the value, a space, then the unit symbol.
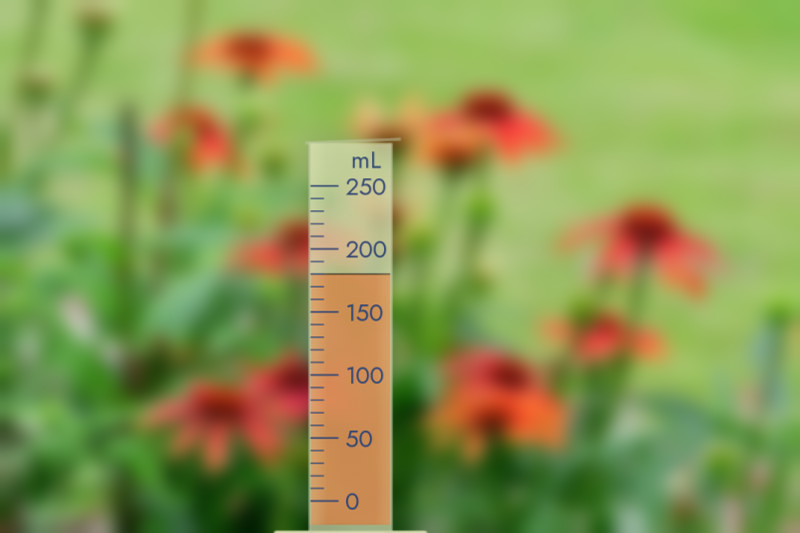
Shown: 180 mL
